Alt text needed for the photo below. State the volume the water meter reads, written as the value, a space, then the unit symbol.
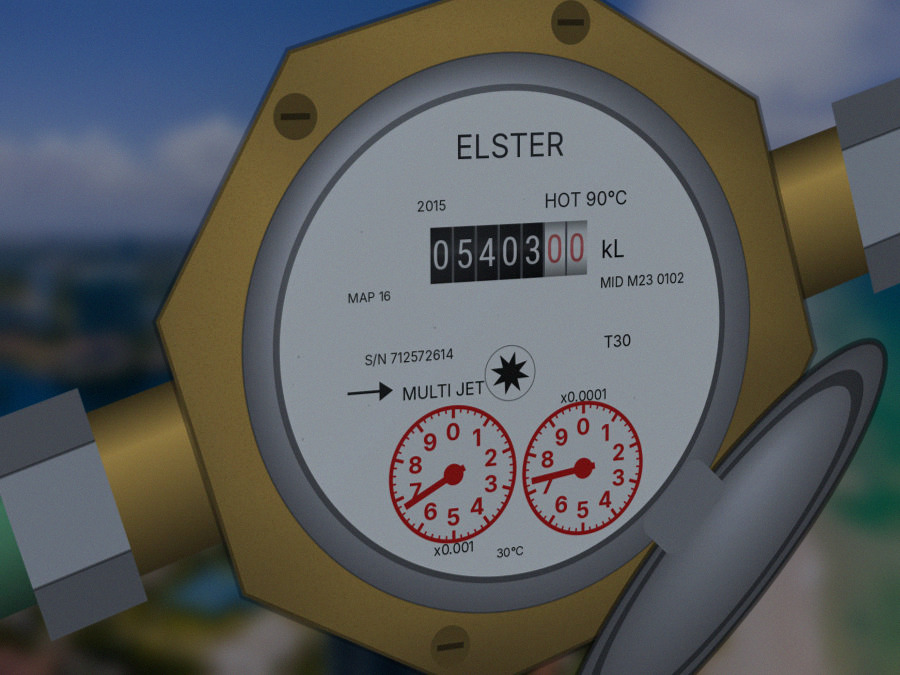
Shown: 5403.0067 kL
